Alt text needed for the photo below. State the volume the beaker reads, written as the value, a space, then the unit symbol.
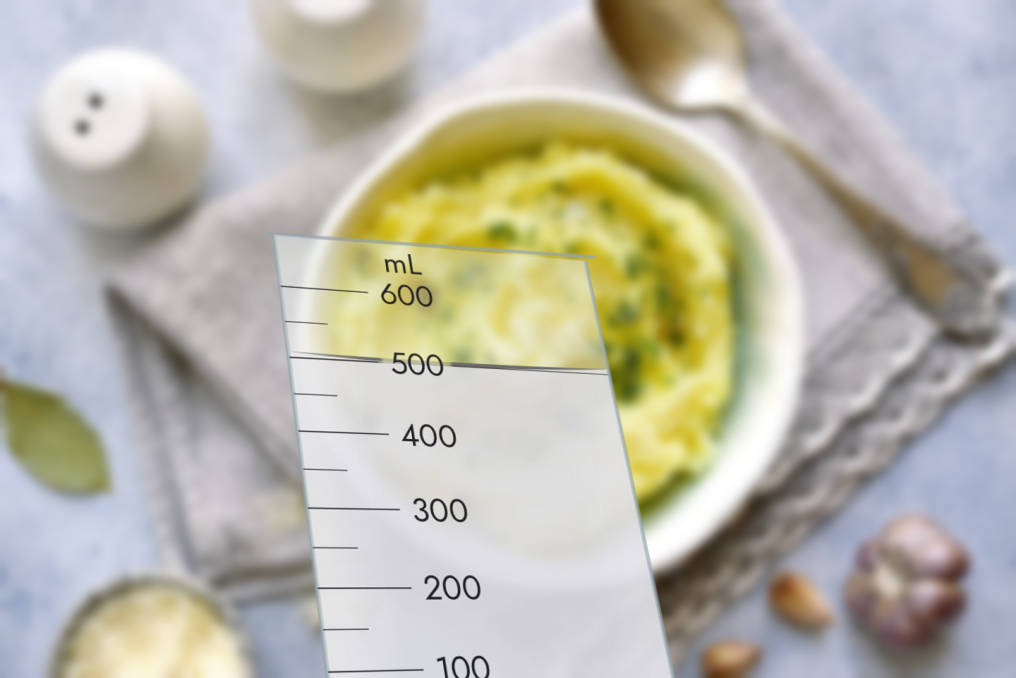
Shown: 500 mL
